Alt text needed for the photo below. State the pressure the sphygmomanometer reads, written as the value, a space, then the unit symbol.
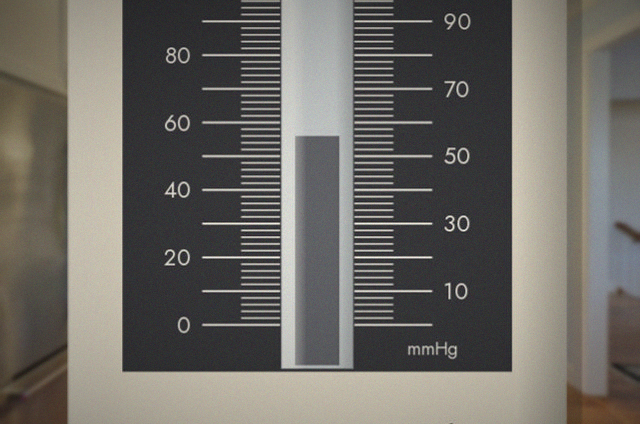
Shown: 56 mmHg
